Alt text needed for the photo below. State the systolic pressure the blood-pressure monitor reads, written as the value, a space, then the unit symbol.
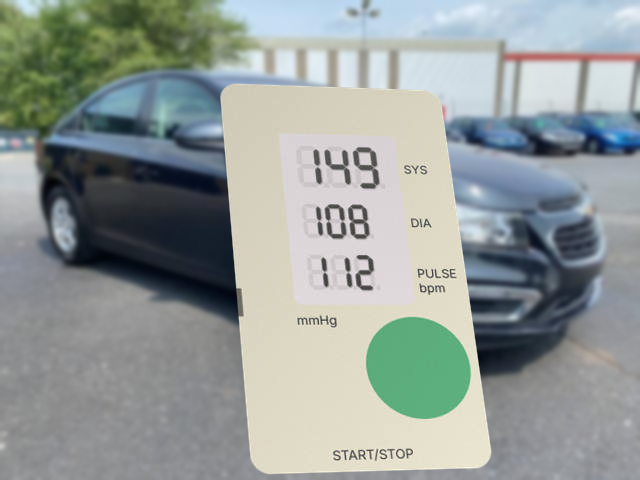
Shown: 149 mmHg
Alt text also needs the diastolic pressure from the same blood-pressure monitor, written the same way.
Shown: 108 mmHg
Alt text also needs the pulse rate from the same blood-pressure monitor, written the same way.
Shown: 112 bpm
